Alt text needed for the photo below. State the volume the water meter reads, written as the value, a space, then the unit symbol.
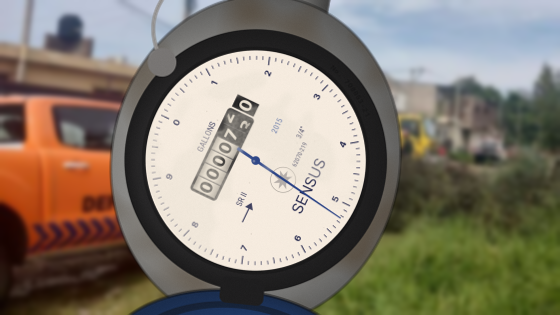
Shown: 725.2 gal
